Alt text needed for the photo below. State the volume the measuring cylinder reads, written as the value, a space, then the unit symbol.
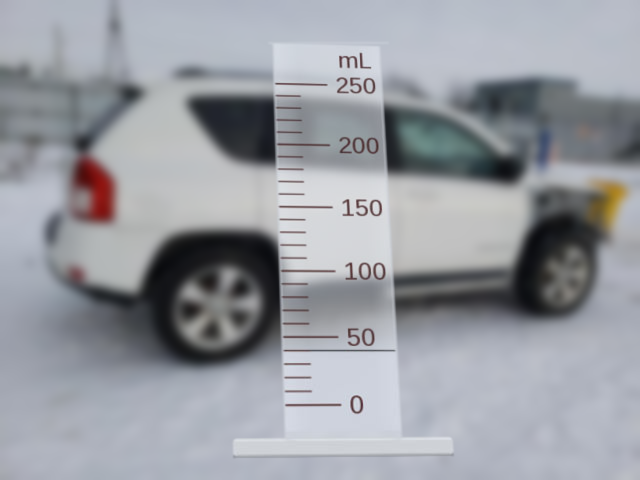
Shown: 40 mL
